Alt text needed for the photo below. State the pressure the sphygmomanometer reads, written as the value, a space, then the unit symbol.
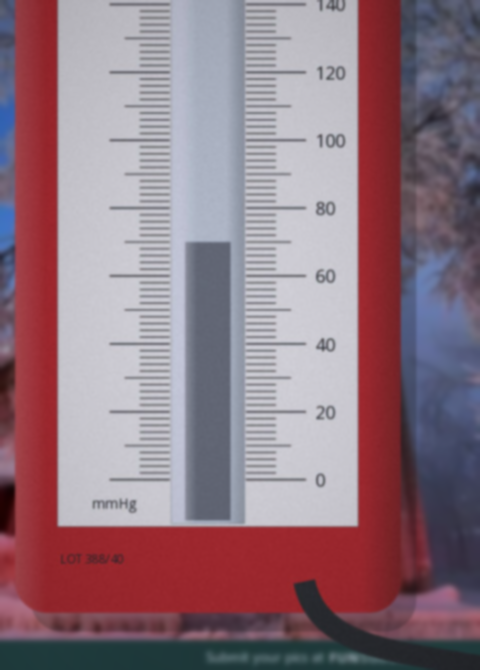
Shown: 70 mmHg
